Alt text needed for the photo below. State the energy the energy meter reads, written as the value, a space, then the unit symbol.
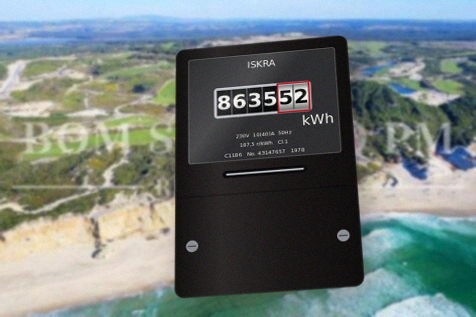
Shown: 8635.52 kWh
